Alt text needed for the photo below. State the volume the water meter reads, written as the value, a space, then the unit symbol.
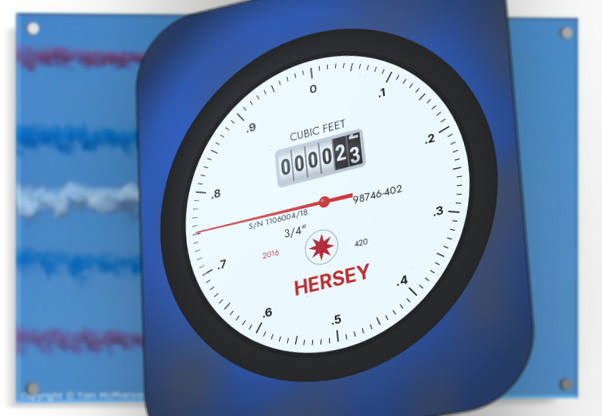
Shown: 22.75 ft³
